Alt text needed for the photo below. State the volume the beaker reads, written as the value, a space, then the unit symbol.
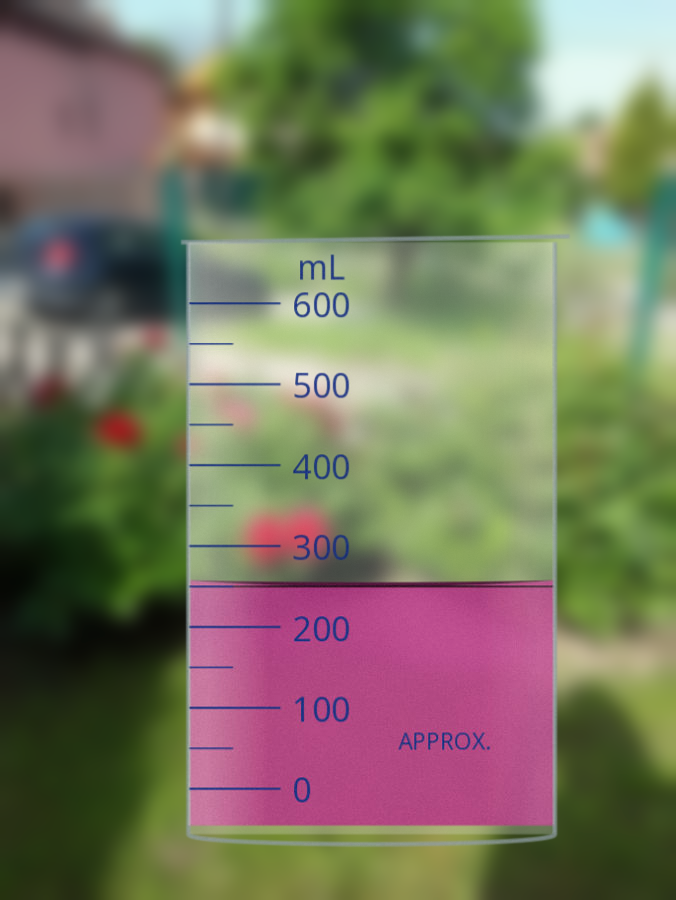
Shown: 250 mL
